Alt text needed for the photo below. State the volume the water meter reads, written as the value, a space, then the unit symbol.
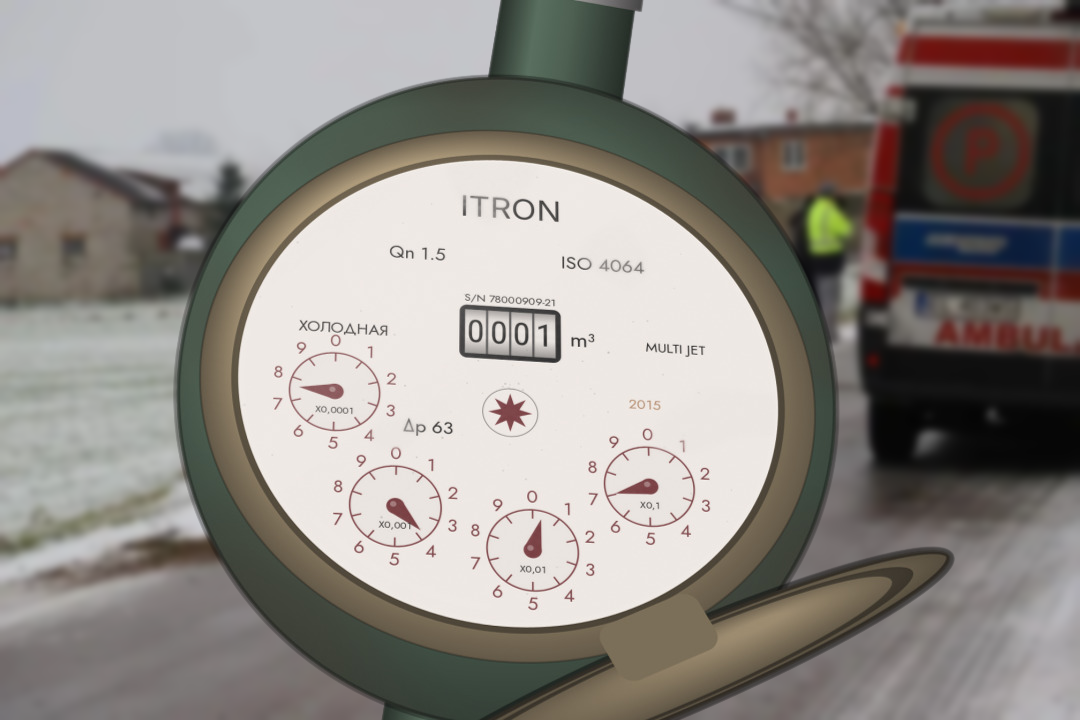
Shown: 1.7037 m³
